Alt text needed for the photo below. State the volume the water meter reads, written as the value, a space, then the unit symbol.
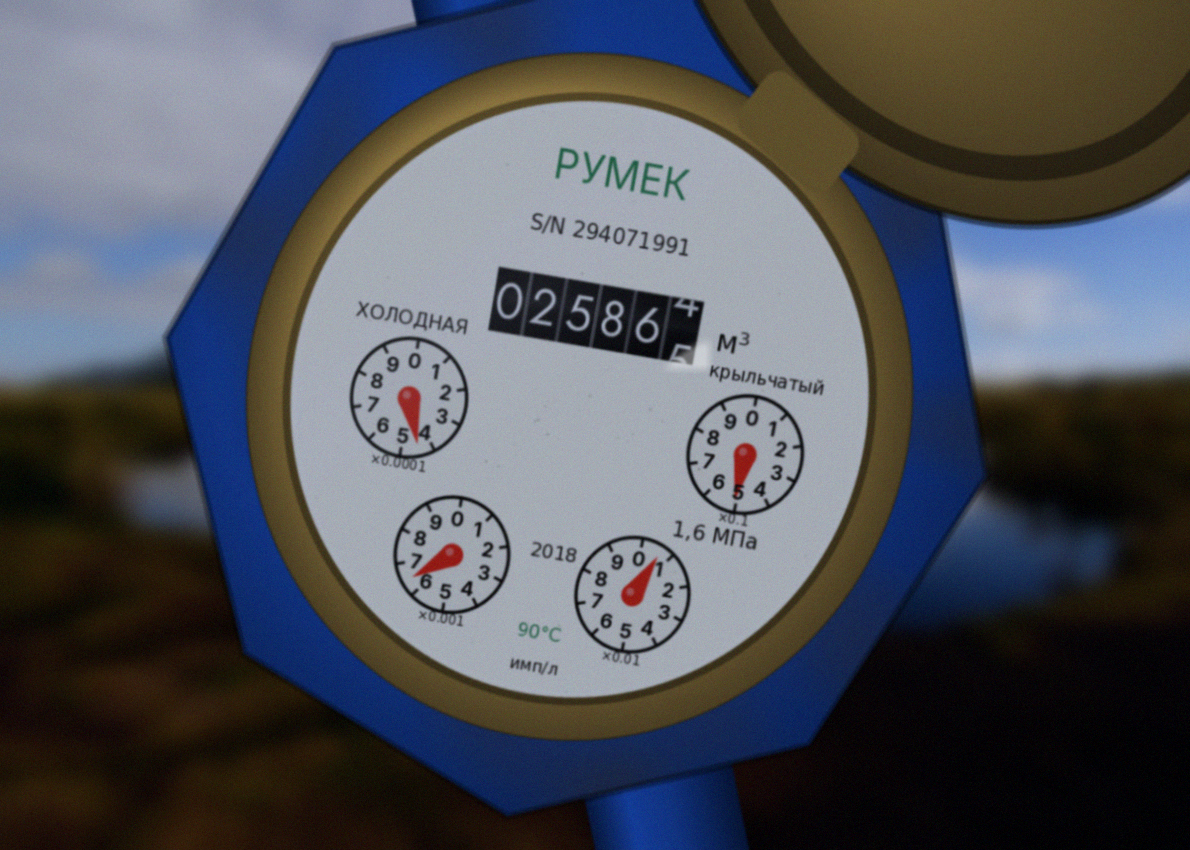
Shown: 25864.5064 m³
